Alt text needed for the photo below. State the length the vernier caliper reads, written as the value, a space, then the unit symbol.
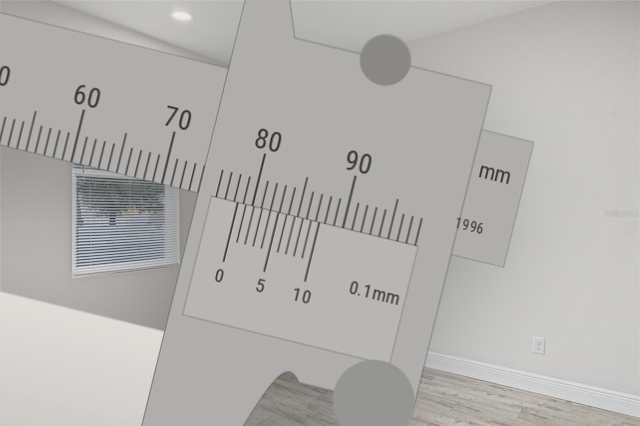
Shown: 78.4 mm
